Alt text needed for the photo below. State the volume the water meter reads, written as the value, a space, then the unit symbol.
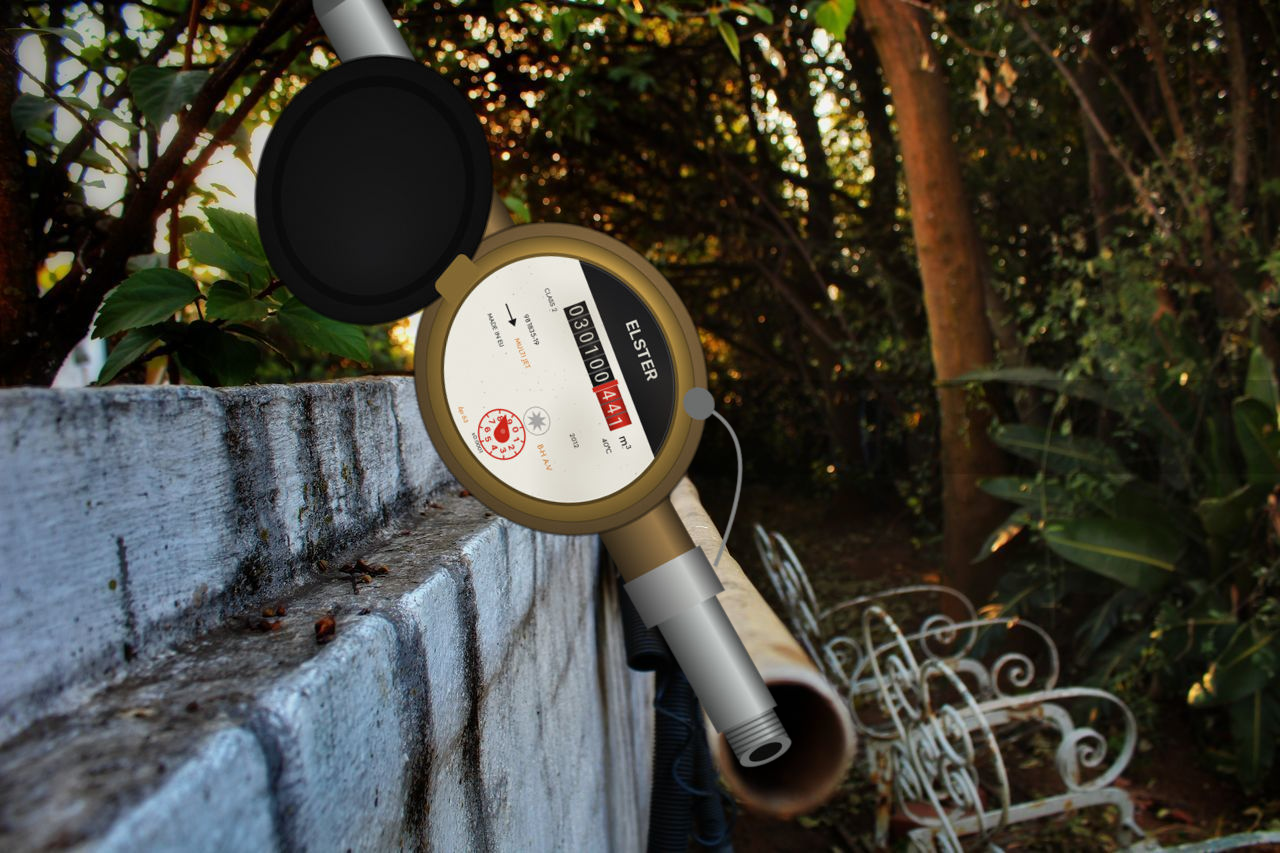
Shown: 30100.4408 m³
